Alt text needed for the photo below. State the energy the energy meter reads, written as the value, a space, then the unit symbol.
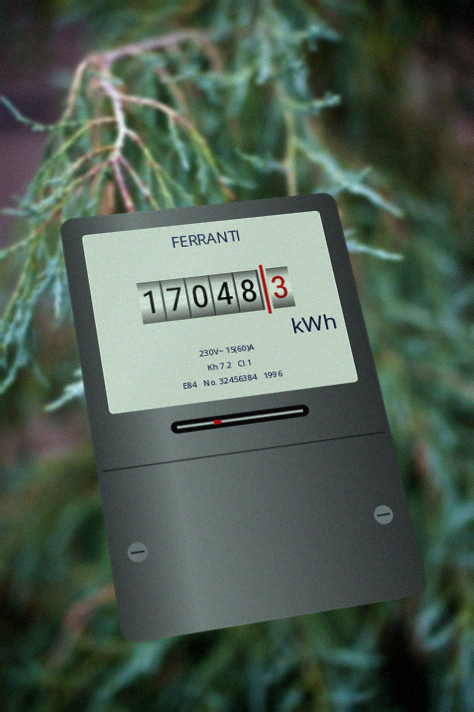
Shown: 17048.3 kWh
